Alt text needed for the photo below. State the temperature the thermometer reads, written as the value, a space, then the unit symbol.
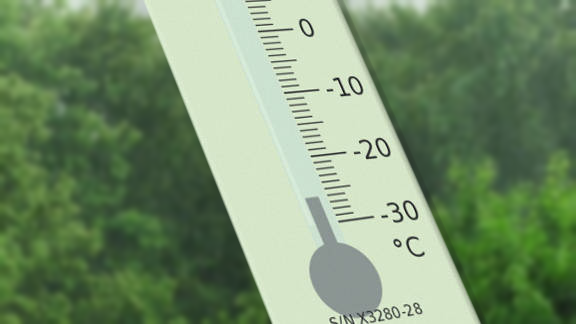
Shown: -26 °C
